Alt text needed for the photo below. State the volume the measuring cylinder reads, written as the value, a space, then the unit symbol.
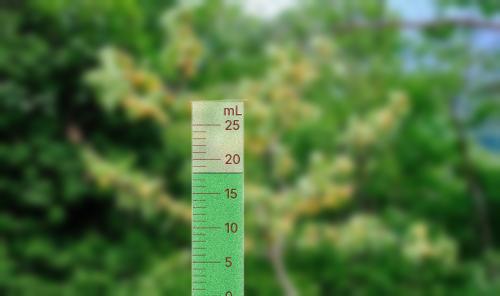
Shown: 18 mL
